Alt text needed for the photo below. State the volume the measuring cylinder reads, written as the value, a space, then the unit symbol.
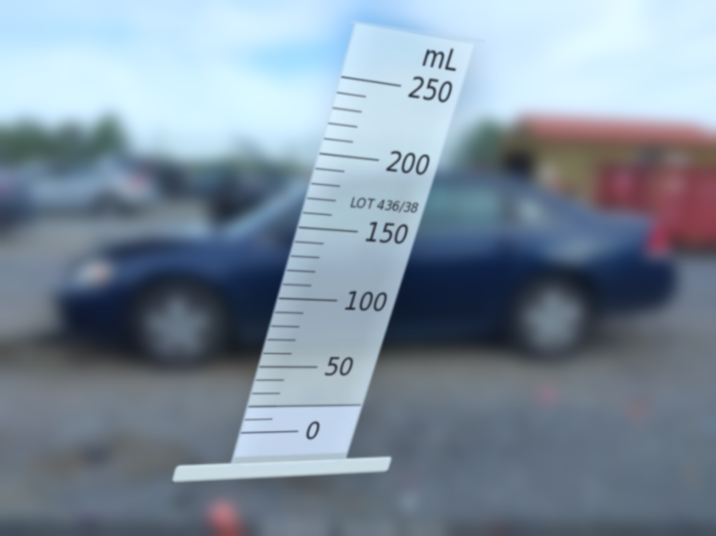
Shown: 20 mL
